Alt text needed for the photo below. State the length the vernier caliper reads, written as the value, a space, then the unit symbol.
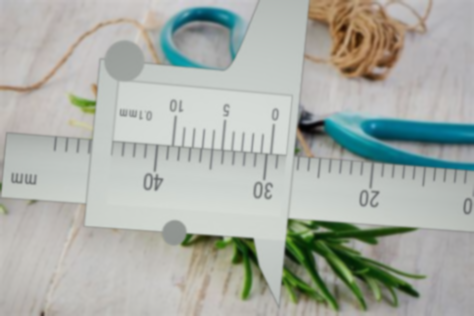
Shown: 29.6 mm
